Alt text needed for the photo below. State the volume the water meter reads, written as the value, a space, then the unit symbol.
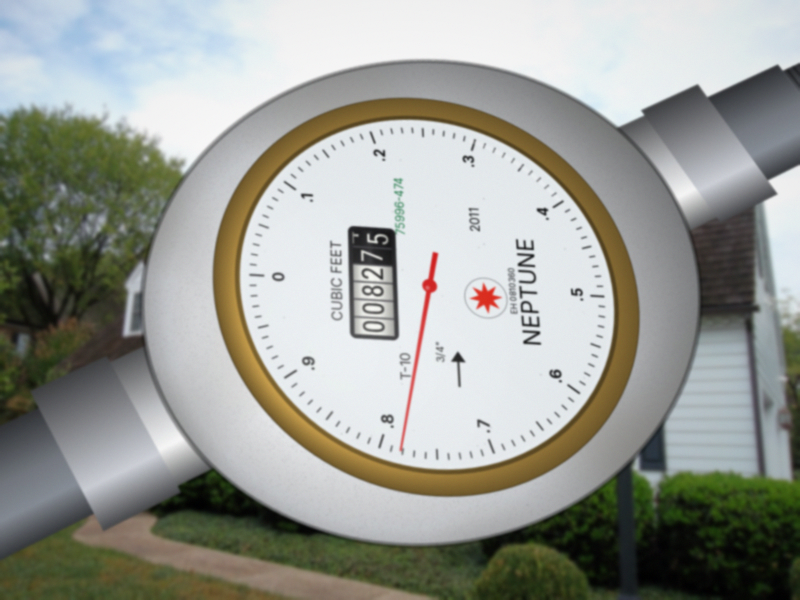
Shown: 8274.78 ft³
